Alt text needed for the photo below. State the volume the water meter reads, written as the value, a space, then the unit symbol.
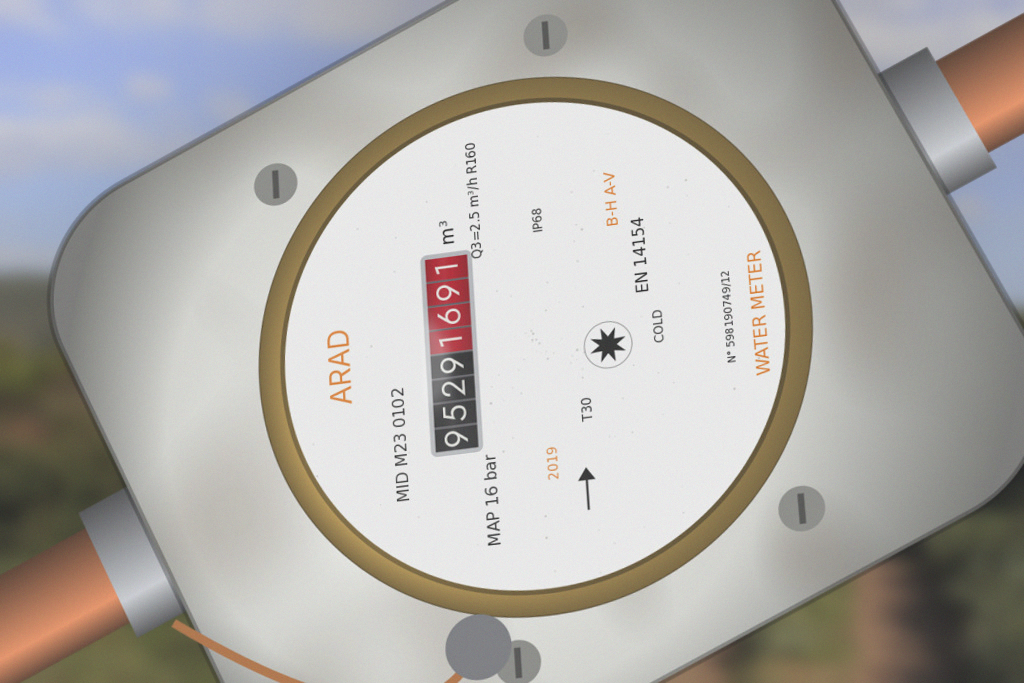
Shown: 9529.1691 m³
